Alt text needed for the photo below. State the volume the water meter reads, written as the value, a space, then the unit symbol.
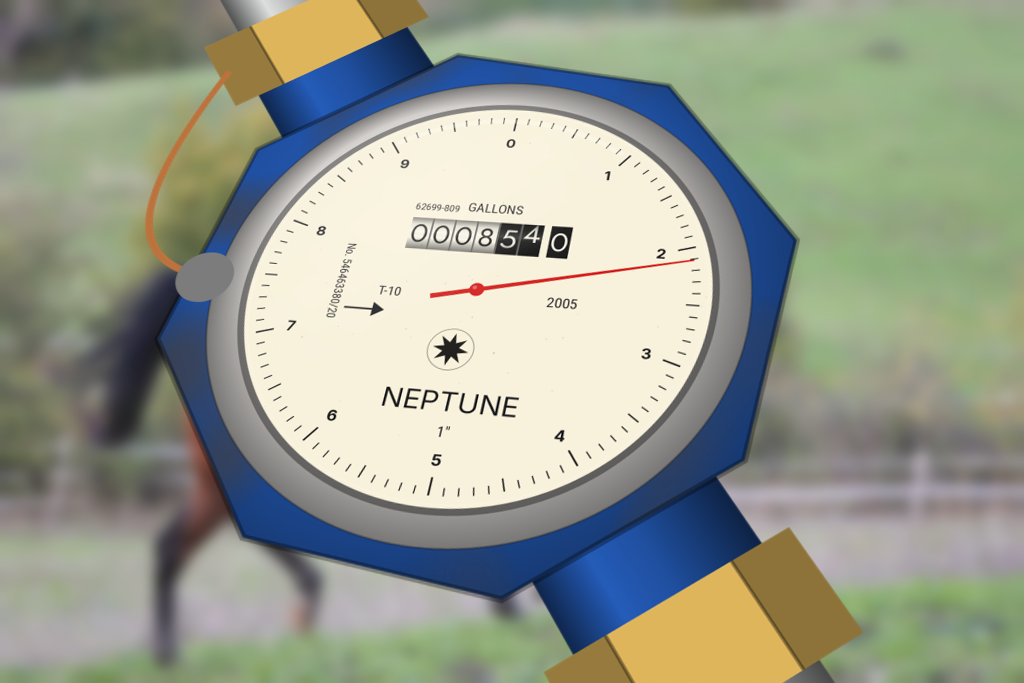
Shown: 8542.1 gal
